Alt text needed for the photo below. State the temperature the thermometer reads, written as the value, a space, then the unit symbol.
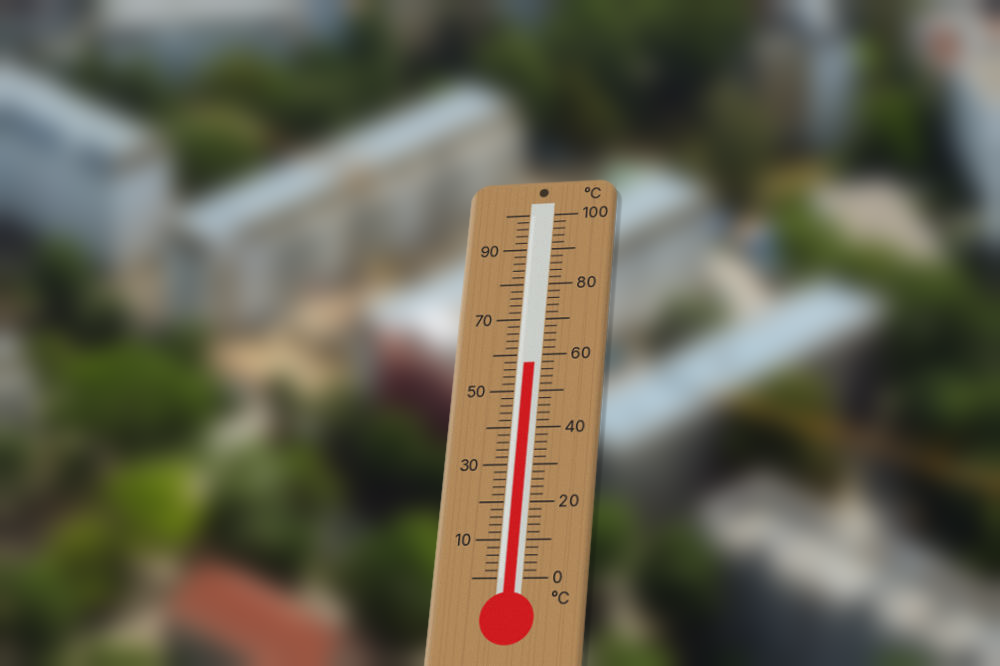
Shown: 58 °C
